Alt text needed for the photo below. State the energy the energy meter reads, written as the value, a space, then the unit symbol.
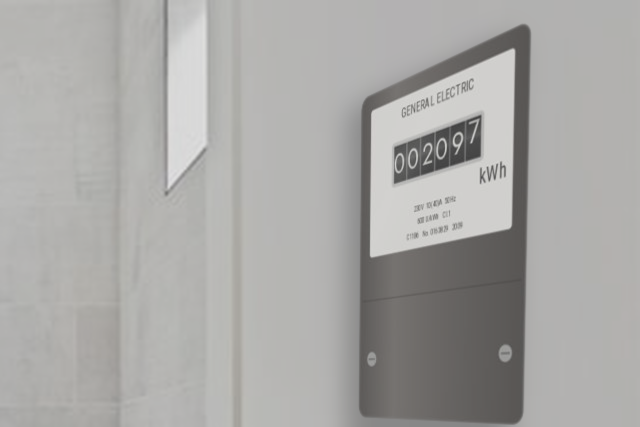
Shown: 2097 kWh
